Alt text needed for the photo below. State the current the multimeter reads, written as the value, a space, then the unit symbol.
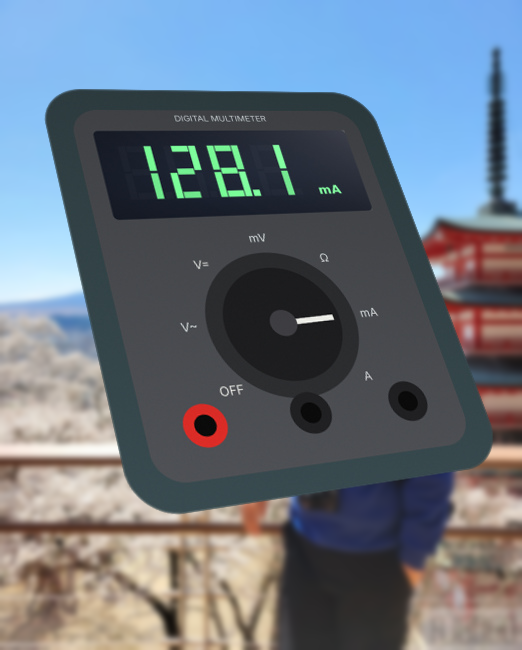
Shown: 128.1 mA
